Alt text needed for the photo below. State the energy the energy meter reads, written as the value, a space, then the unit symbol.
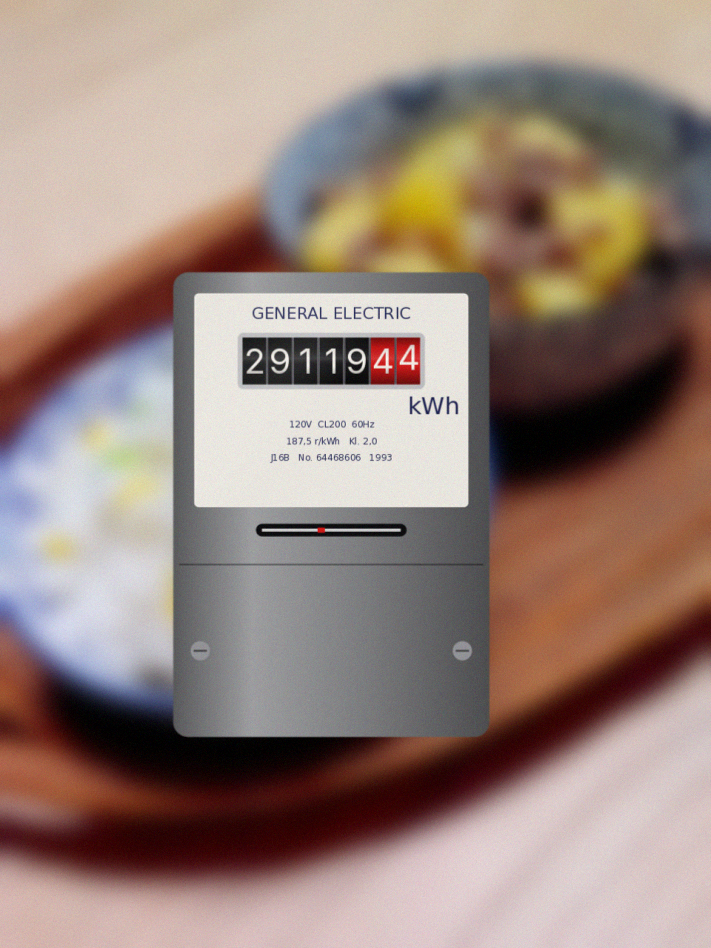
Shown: 29119.44 kWh
